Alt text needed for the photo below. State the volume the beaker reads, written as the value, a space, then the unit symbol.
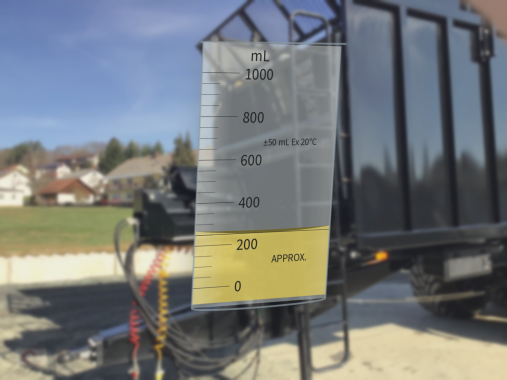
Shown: 250 mL
